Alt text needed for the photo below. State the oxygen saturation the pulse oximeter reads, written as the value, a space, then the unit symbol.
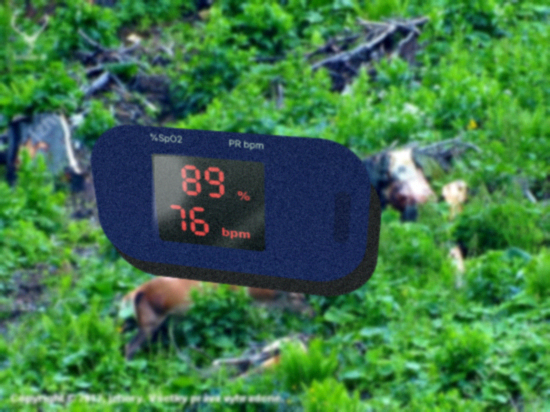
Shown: 89 %
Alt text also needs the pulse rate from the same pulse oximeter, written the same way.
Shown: 76 bpm
